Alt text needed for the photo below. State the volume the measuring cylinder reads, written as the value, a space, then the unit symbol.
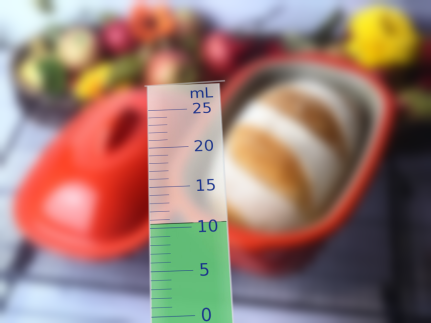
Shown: 10.5 mL
